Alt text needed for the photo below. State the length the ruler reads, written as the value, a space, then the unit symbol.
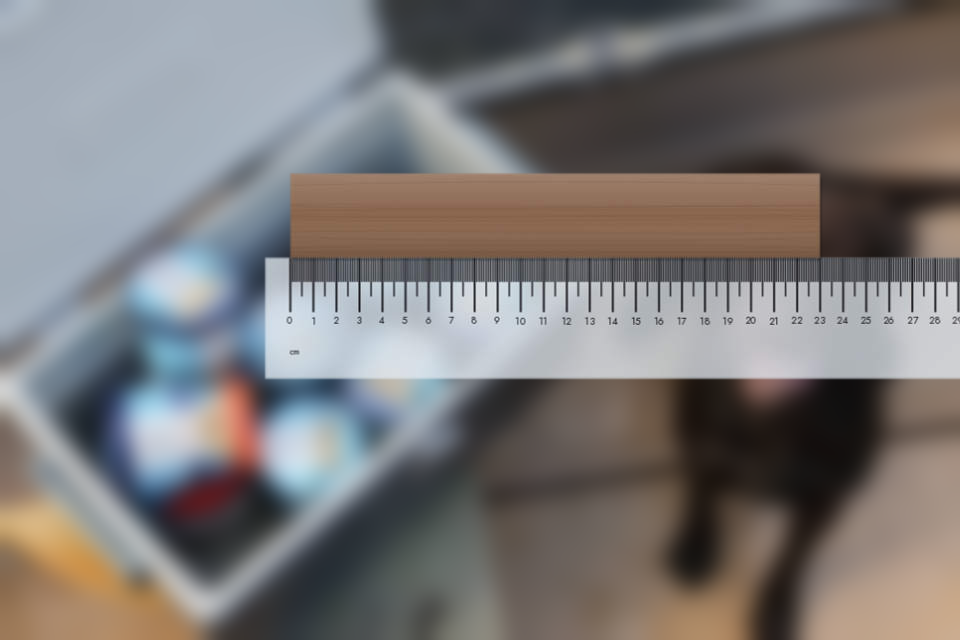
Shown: 23 cm
